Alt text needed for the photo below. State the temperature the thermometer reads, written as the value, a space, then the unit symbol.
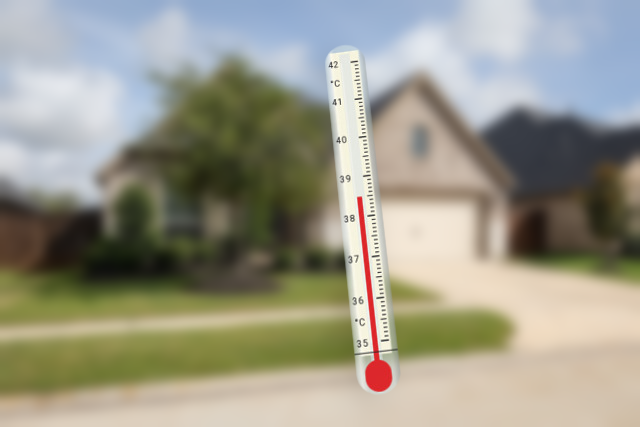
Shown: 38.5 °C
